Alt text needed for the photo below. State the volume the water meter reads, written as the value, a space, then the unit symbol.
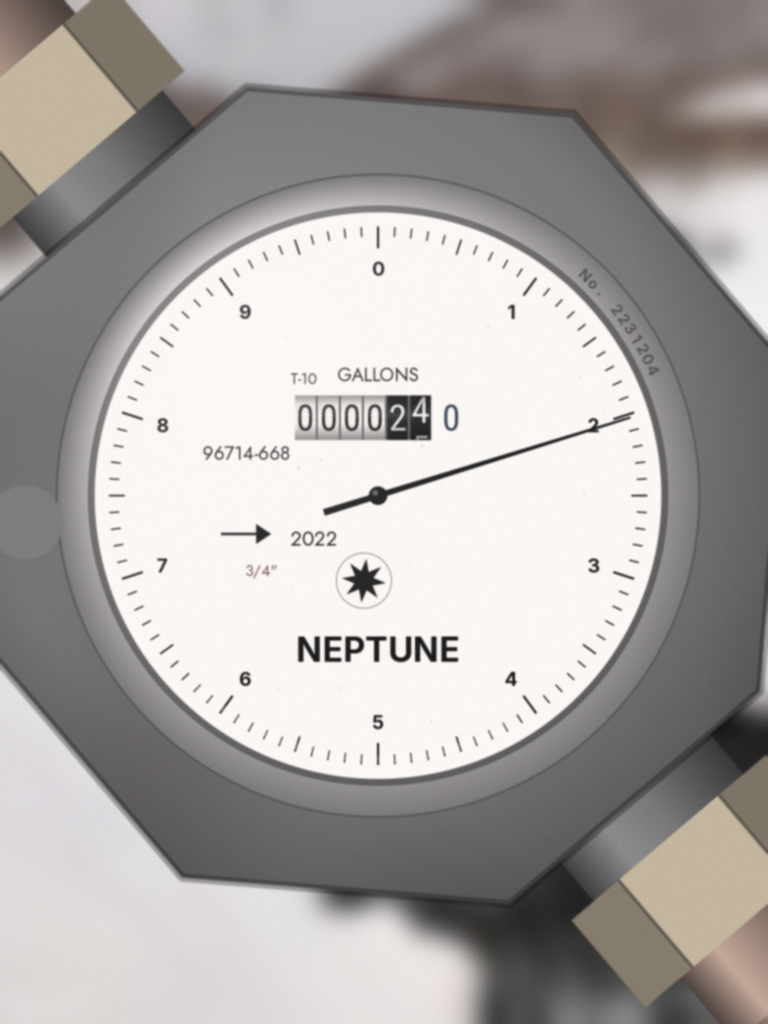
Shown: 242.0 gal
